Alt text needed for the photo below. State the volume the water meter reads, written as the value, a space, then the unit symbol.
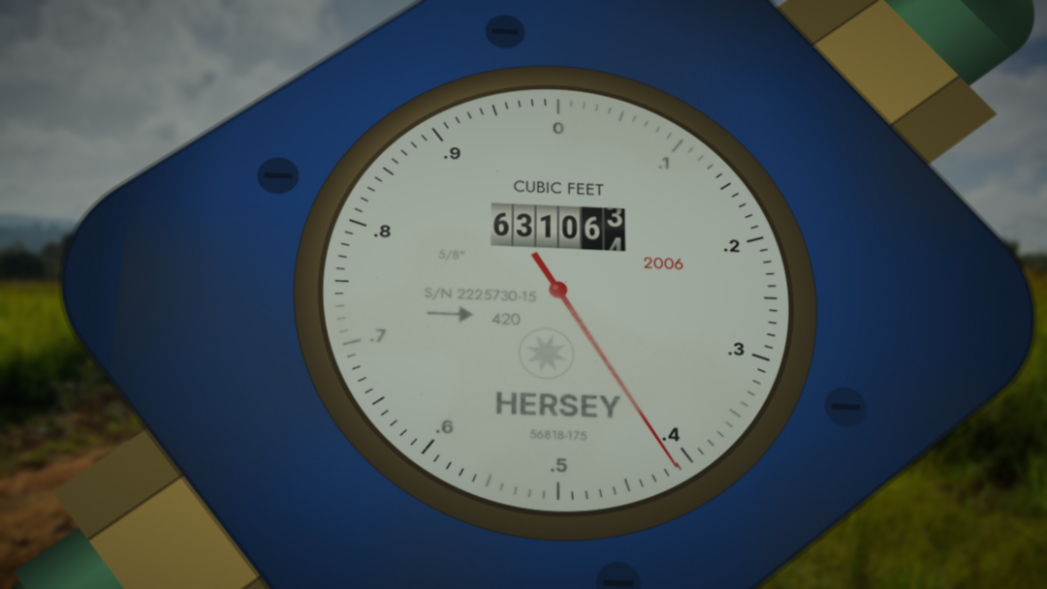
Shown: 631063.41 ft³
